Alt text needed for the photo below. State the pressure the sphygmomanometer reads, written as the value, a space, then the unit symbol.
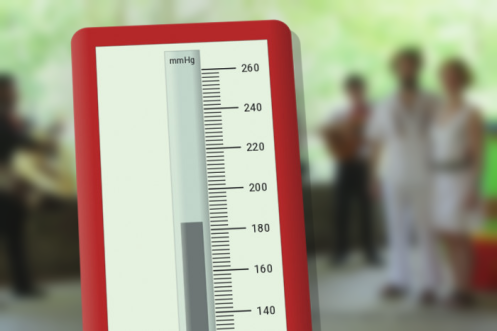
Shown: 184 mmHg
